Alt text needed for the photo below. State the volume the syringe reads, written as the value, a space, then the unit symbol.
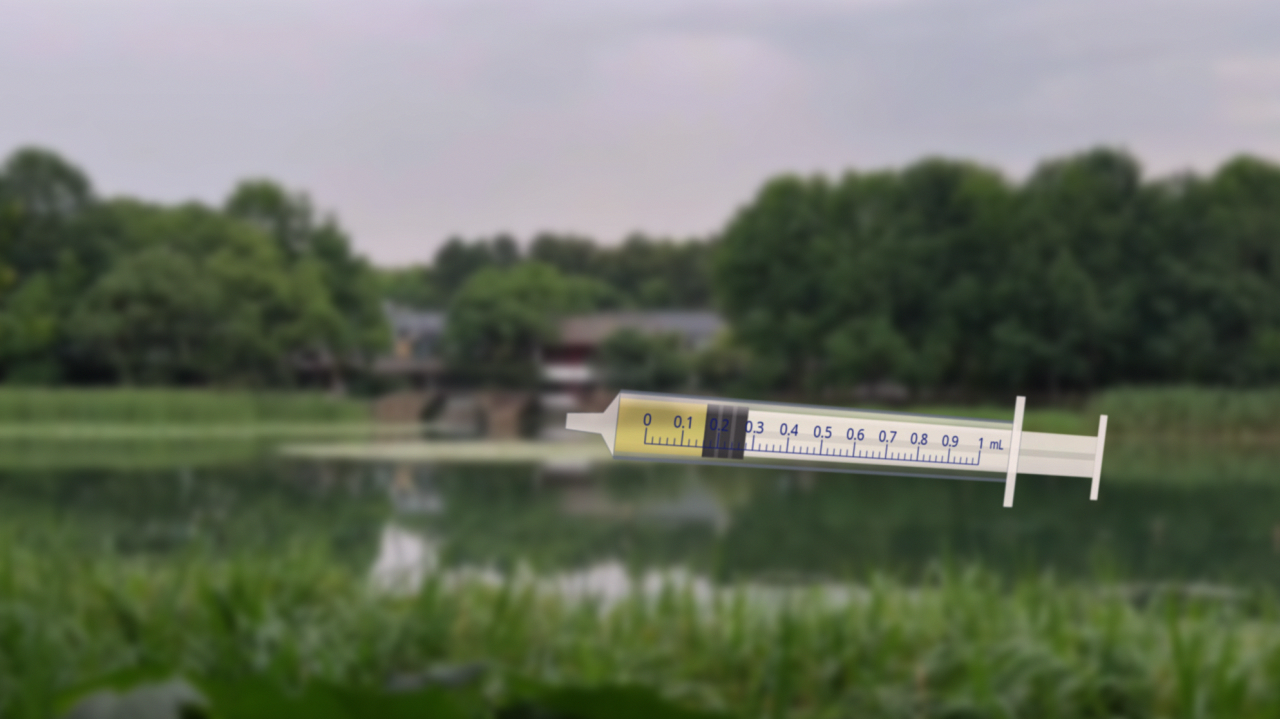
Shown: 0.16 mL
